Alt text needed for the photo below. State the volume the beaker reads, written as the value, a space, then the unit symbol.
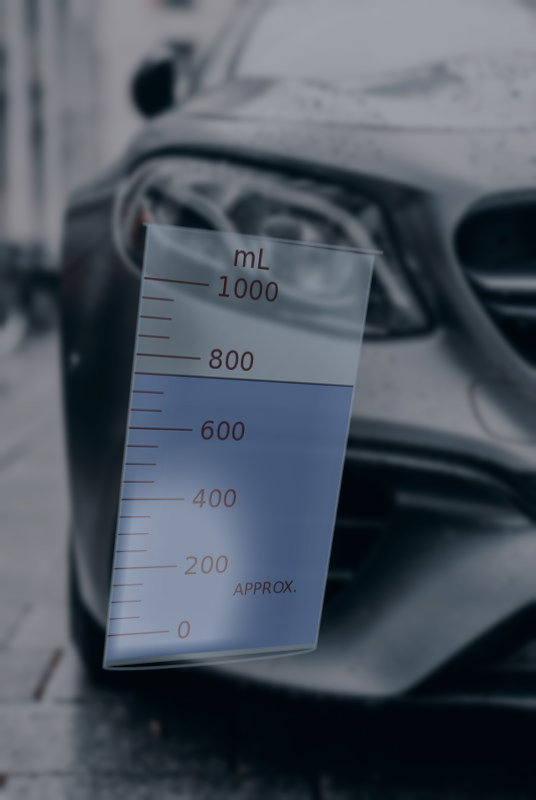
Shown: 750 mL
